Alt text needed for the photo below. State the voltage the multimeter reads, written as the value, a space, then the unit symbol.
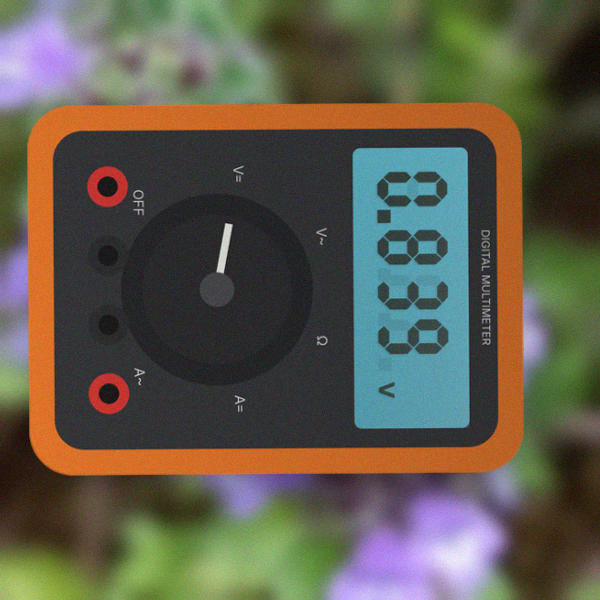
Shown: 0.839 V
